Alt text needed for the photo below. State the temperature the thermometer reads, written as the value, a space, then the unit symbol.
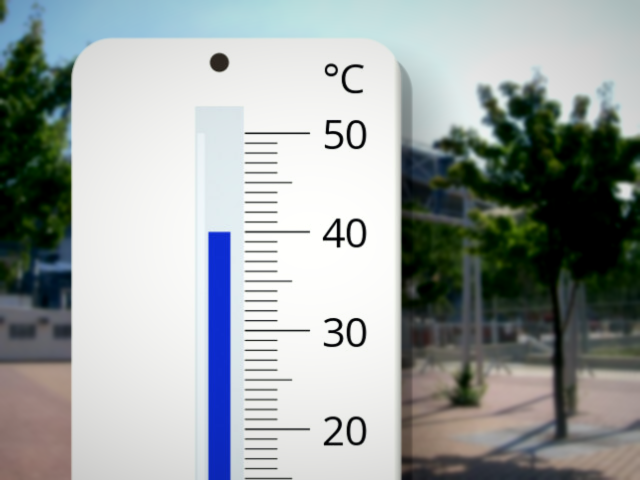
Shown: 40 °C
